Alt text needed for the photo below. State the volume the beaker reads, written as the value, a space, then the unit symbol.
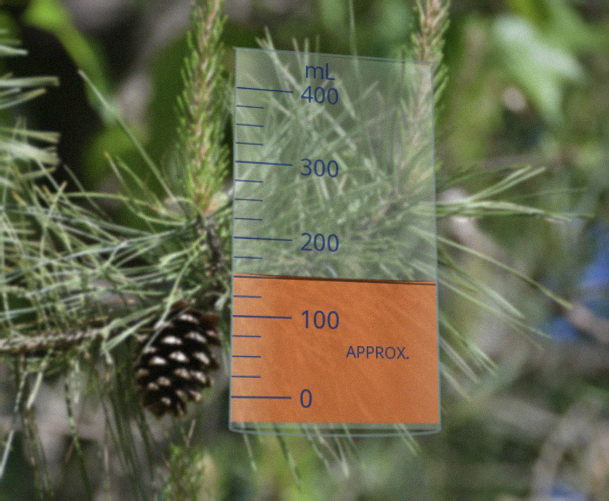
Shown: 150 mL
